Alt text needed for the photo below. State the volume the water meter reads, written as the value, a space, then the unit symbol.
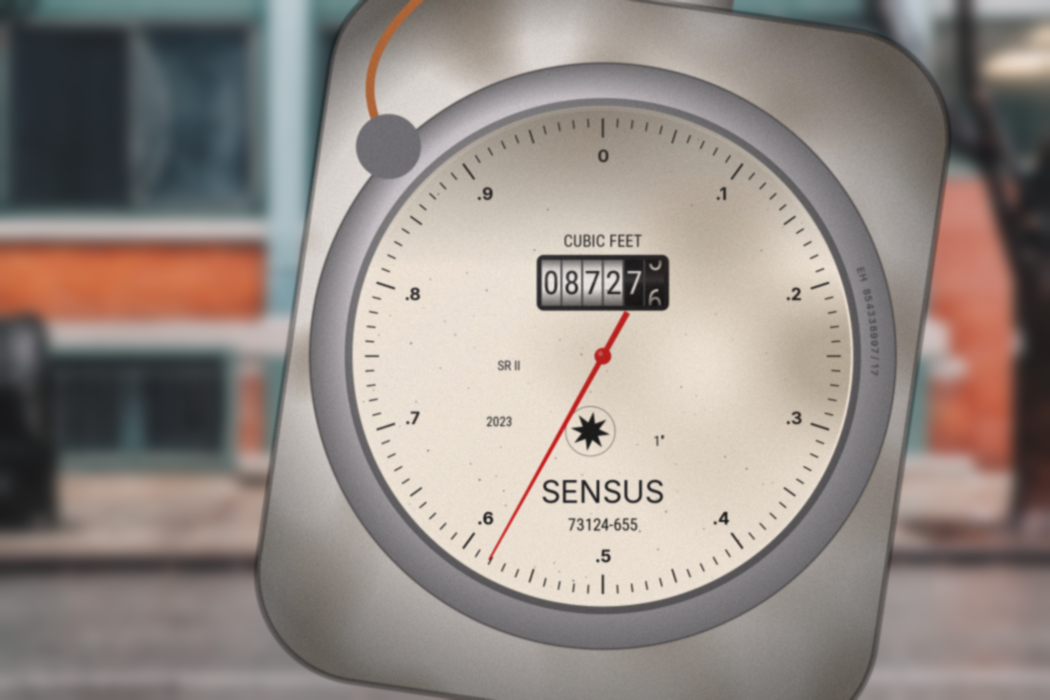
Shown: 87275.58 ft³
